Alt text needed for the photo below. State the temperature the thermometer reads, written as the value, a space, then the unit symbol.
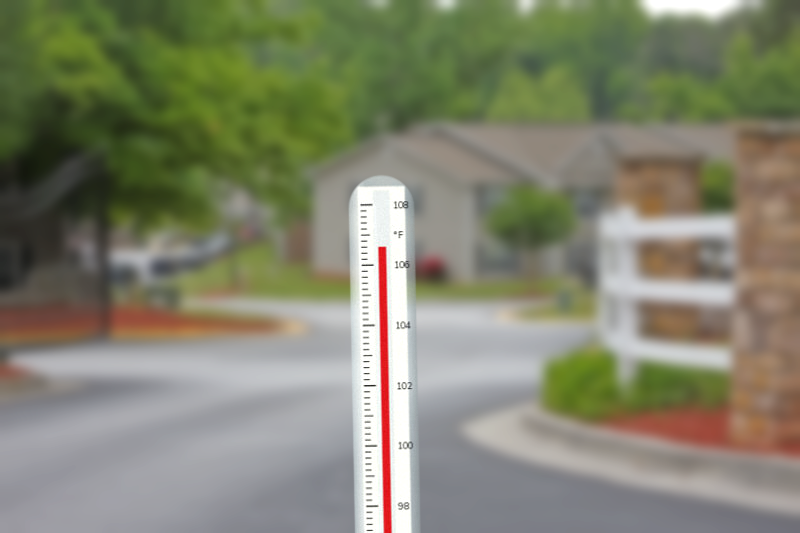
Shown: 106.6 °F
